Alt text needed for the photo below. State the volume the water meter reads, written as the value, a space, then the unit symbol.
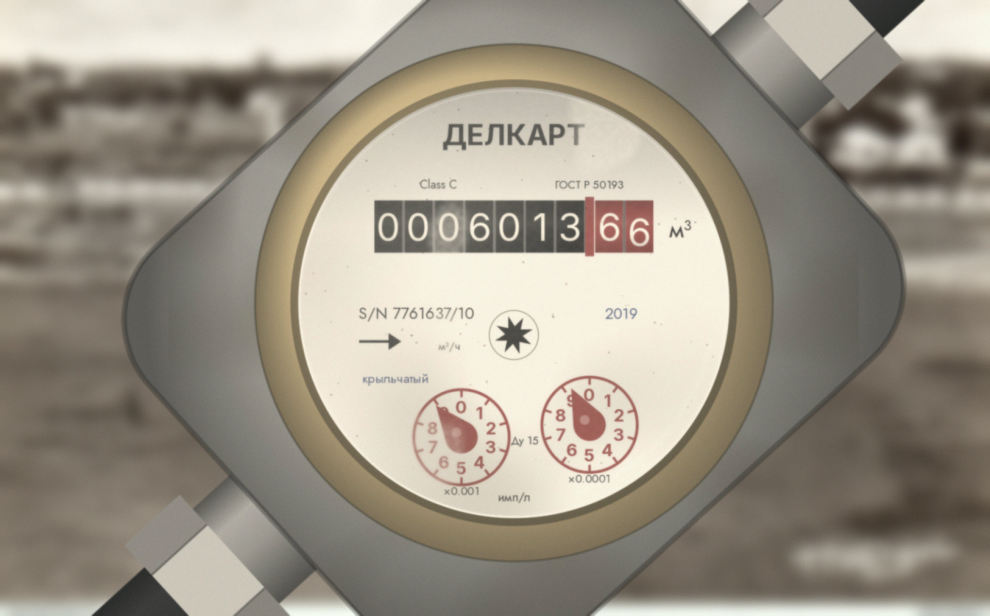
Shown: 6013.6589 m³
